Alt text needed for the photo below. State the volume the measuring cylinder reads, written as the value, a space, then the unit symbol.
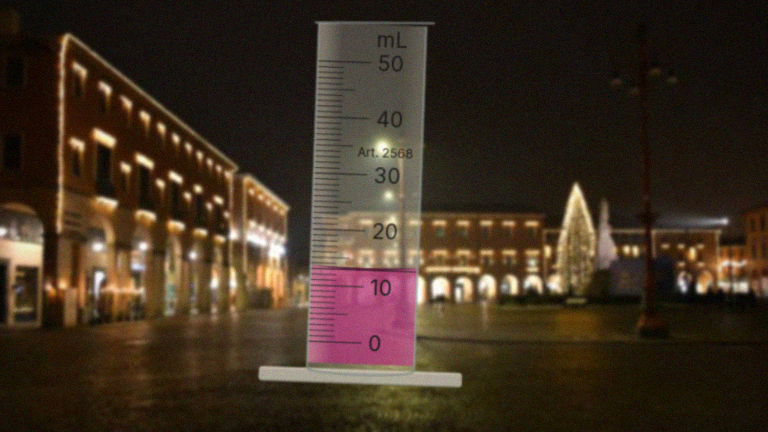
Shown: 13 mL
